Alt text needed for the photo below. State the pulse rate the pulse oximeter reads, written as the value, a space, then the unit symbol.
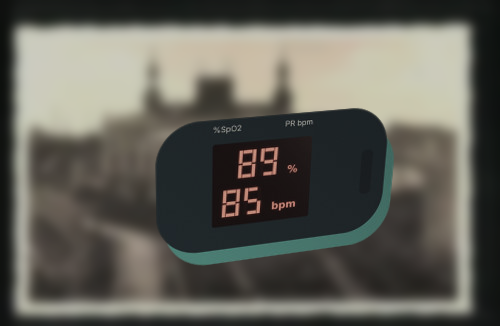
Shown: 85 bpm
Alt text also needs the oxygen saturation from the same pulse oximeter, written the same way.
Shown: 89 %
